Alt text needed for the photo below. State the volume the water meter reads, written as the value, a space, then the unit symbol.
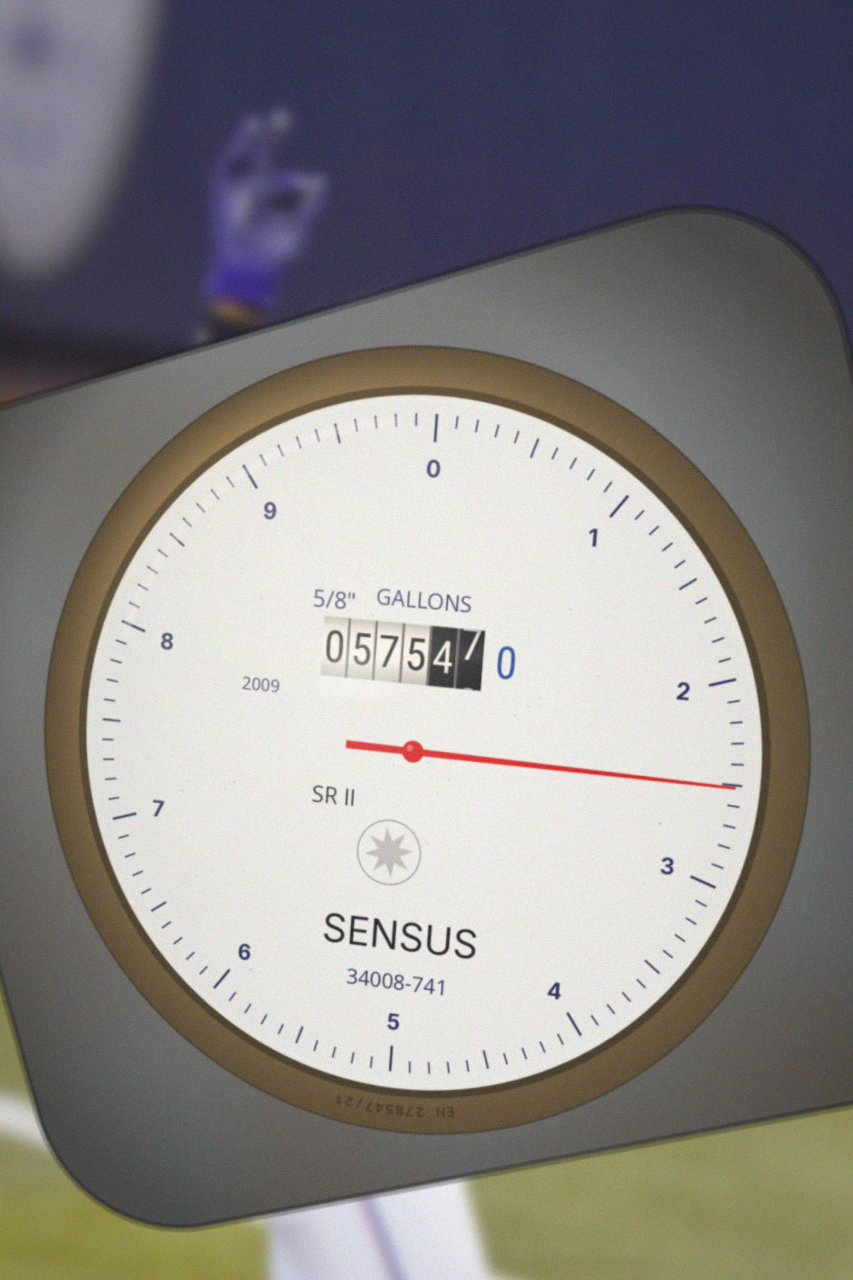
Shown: 575472.5 gal
